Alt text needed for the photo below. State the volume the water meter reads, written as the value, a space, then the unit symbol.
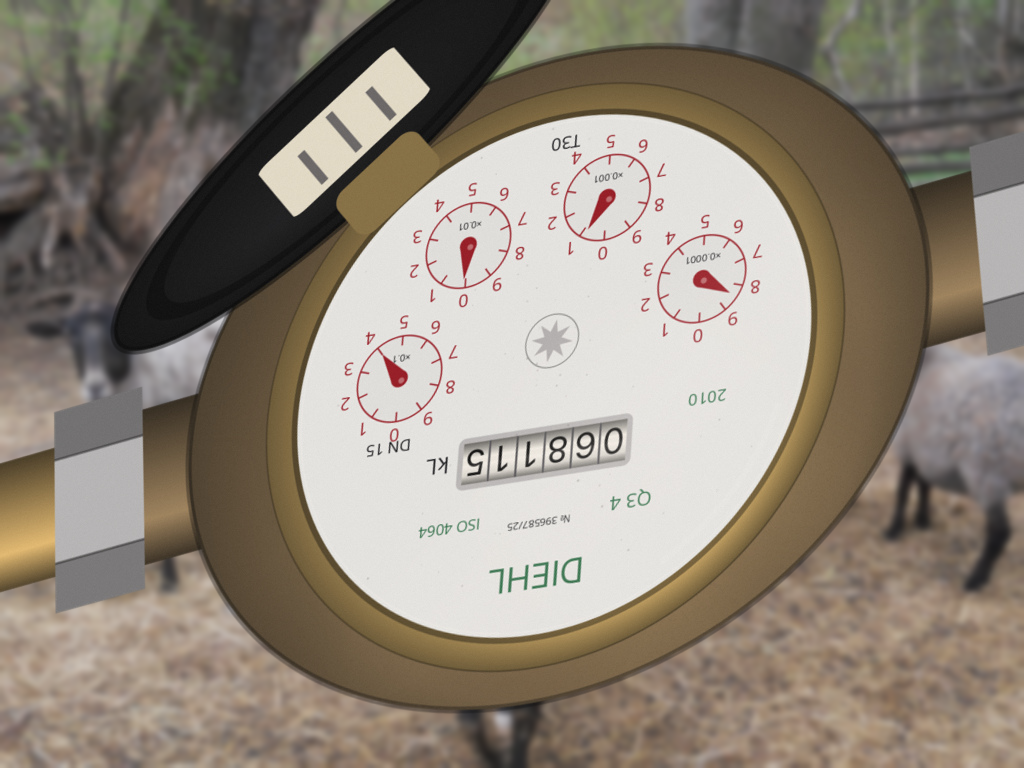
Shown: 68115.4008 kL
